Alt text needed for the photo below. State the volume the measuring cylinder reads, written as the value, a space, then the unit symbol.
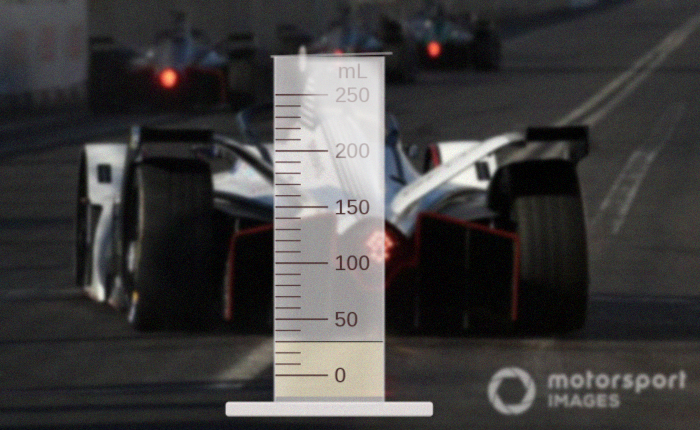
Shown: 30 mL
